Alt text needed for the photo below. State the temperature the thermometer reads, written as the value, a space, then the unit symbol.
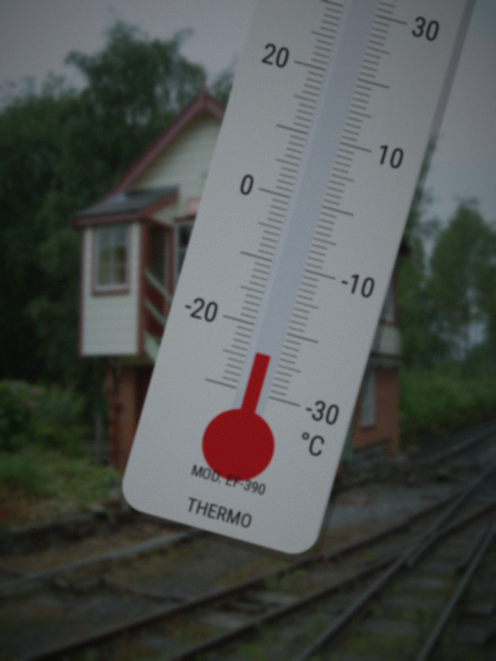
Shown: -24 °C
